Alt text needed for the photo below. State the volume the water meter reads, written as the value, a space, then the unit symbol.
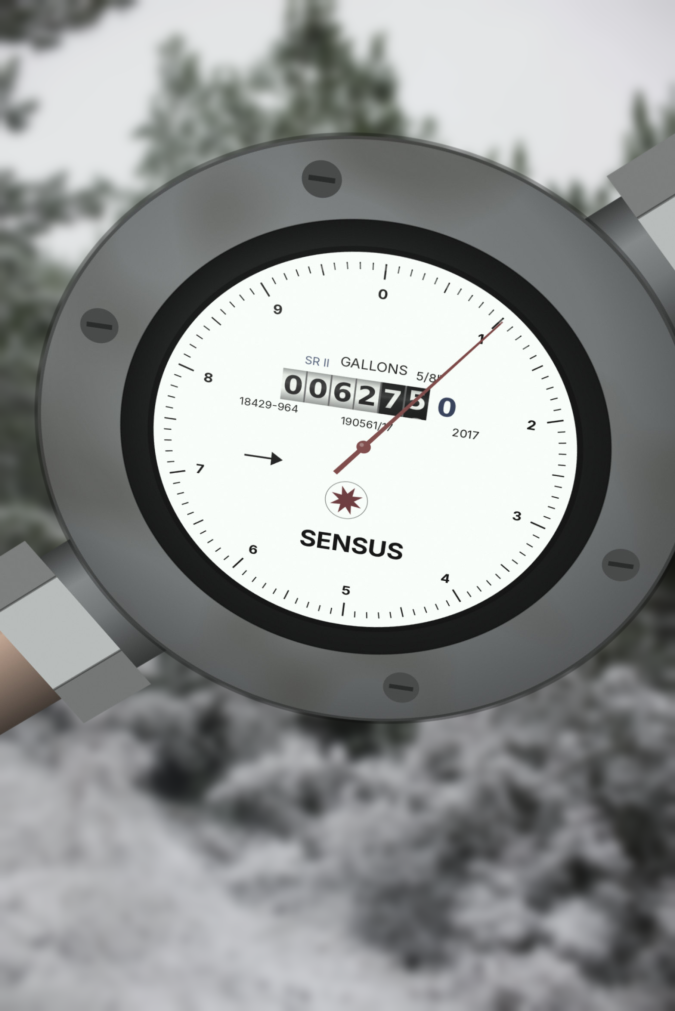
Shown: 62751.0 gal
